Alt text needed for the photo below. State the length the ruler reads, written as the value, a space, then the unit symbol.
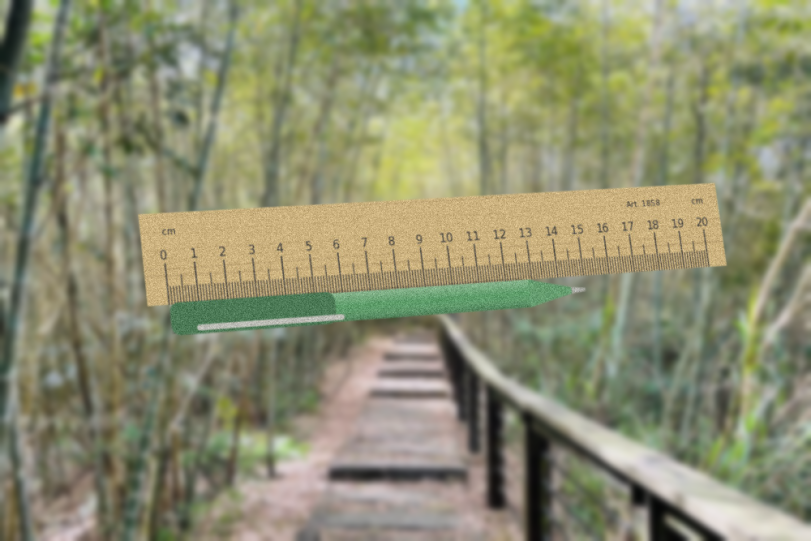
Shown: 15 cm
